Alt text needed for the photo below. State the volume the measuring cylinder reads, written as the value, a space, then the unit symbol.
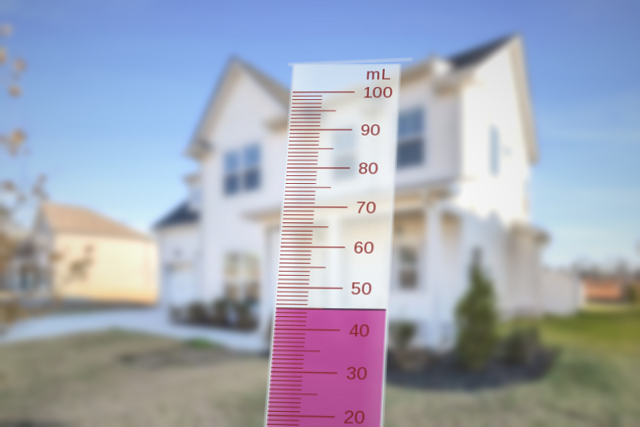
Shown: 45 mL
